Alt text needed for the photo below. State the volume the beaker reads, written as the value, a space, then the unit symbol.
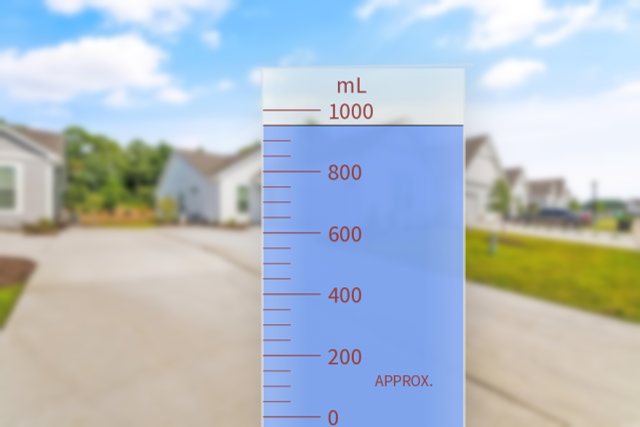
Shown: 950 mL
